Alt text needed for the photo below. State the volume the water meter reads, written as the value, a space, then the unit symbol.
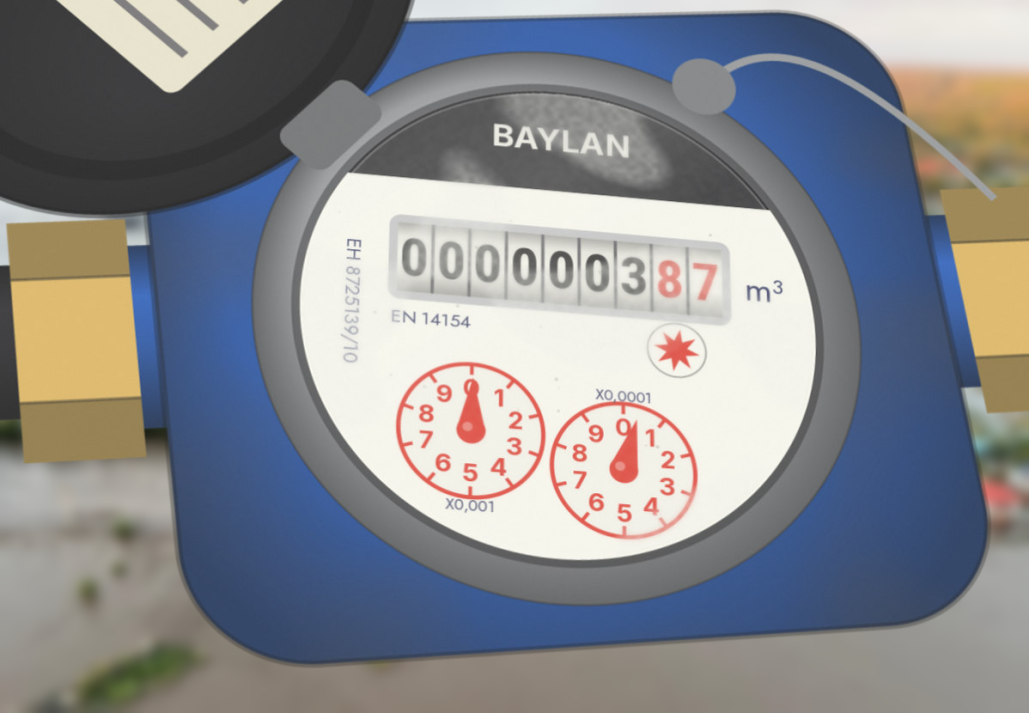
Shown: 3.8700 m³
